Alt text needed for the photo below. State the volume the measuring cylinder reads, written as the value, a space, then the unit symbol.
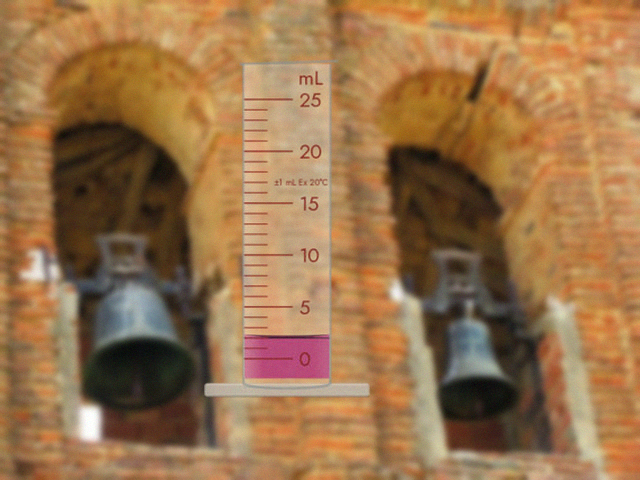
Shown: 2 mL
